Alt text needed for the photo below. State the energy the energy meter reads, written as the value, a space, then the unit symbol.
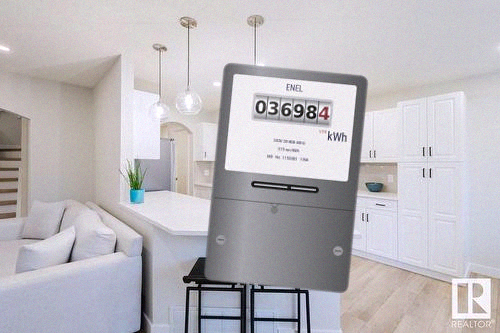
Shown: 3698.4 kWh
